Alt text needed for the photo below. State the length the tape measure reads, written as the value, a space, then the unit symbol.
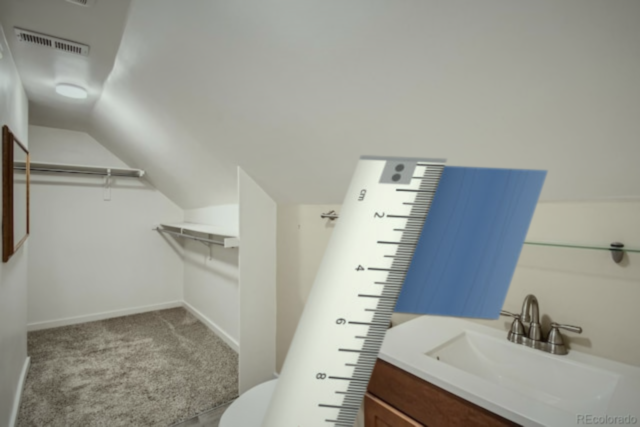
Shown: 5.5 cm
